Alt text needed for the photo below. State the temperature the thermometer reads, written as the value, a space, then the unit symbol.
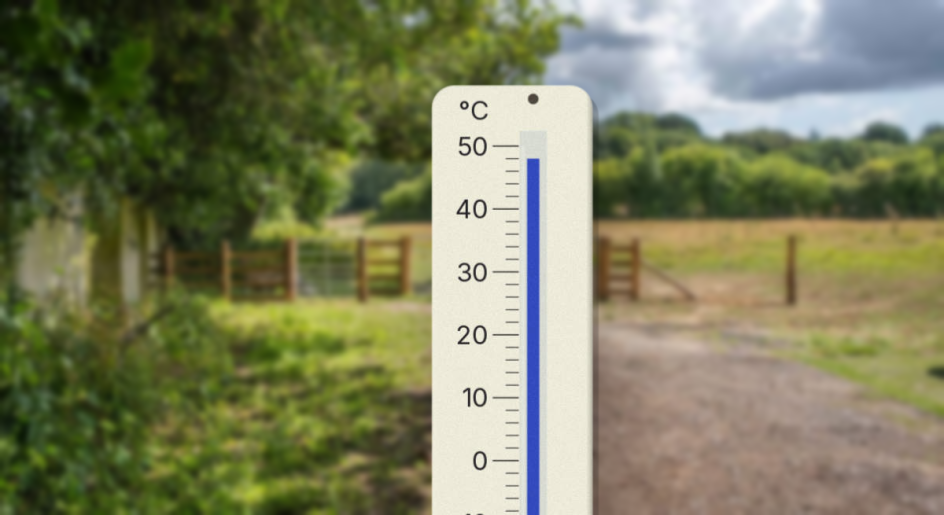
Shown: 48 °C
